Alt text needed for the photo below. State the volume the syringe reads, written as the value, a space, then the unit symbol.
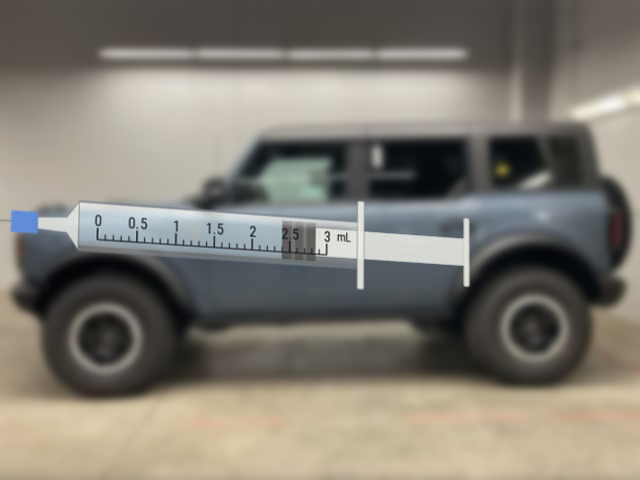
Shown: 2.4 mL
